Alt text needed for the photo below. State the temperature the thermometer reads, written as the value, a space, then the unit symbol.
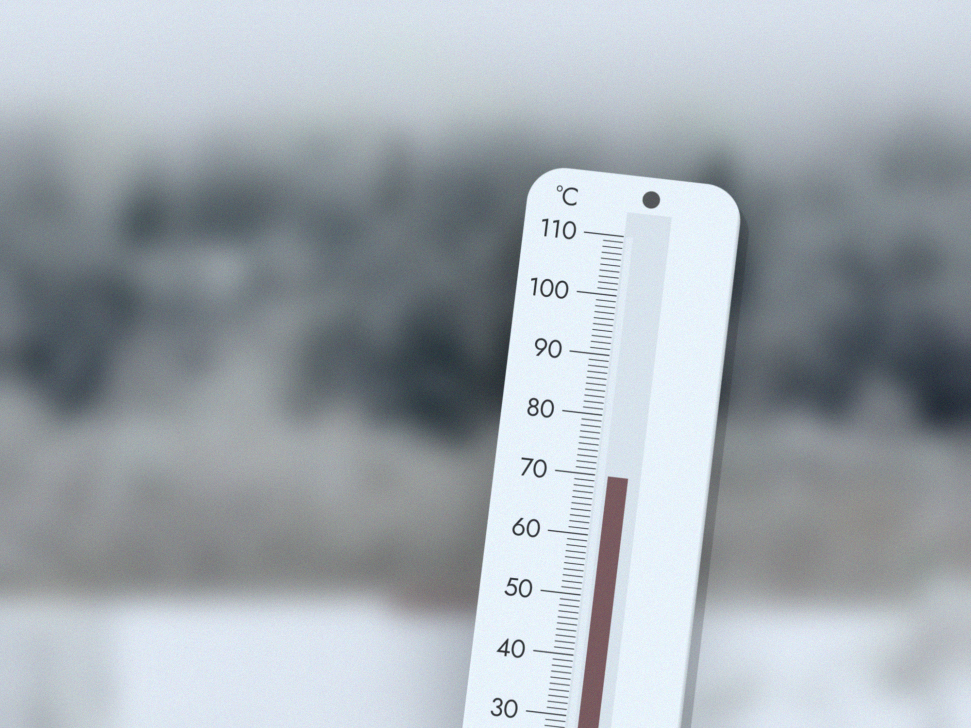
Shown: 70 °C
